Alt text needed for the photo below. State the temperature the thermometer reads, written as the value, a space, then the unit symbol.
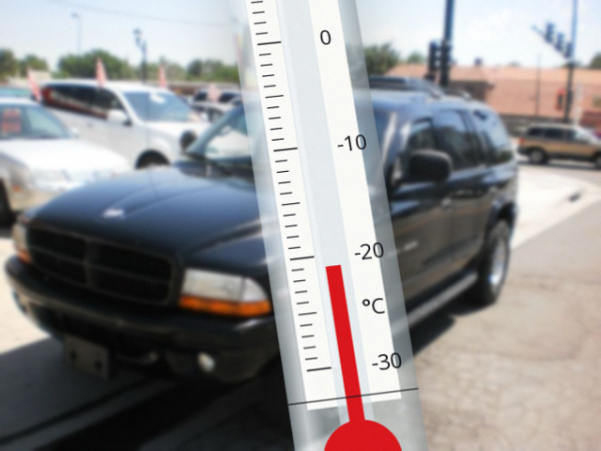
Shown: -21 °C
